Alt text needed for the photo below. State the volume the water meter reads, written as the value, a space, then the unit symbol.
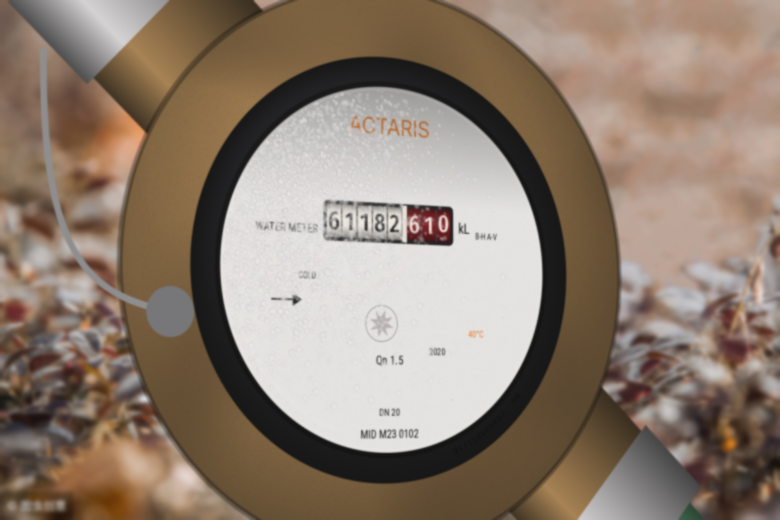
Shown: 61182.610 kL
